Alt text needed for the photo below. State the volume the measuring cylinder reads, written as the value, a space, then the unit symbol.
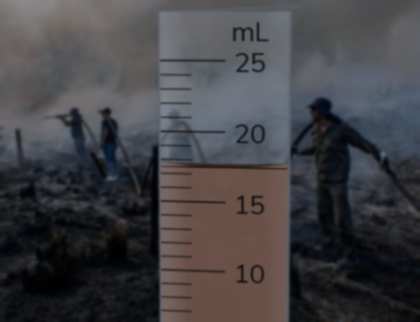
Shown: 17.5 mL
